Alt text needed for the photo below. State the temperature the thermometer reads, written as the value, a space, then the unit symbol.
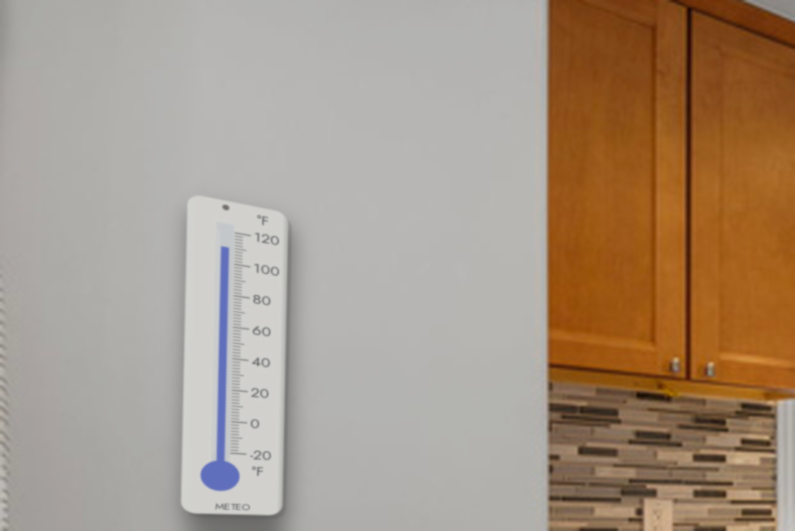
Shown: 110 °F
